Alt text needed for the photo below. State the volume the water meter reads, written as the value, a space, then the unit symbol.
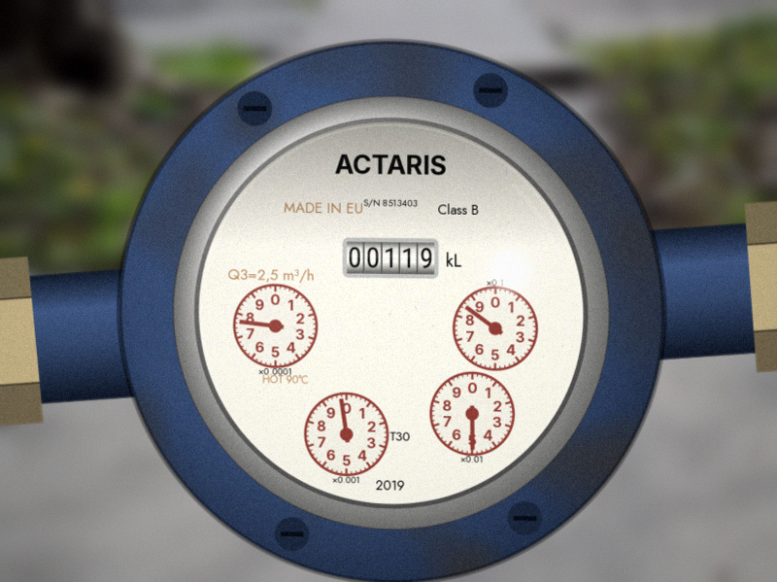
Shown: 119.8497 kL
